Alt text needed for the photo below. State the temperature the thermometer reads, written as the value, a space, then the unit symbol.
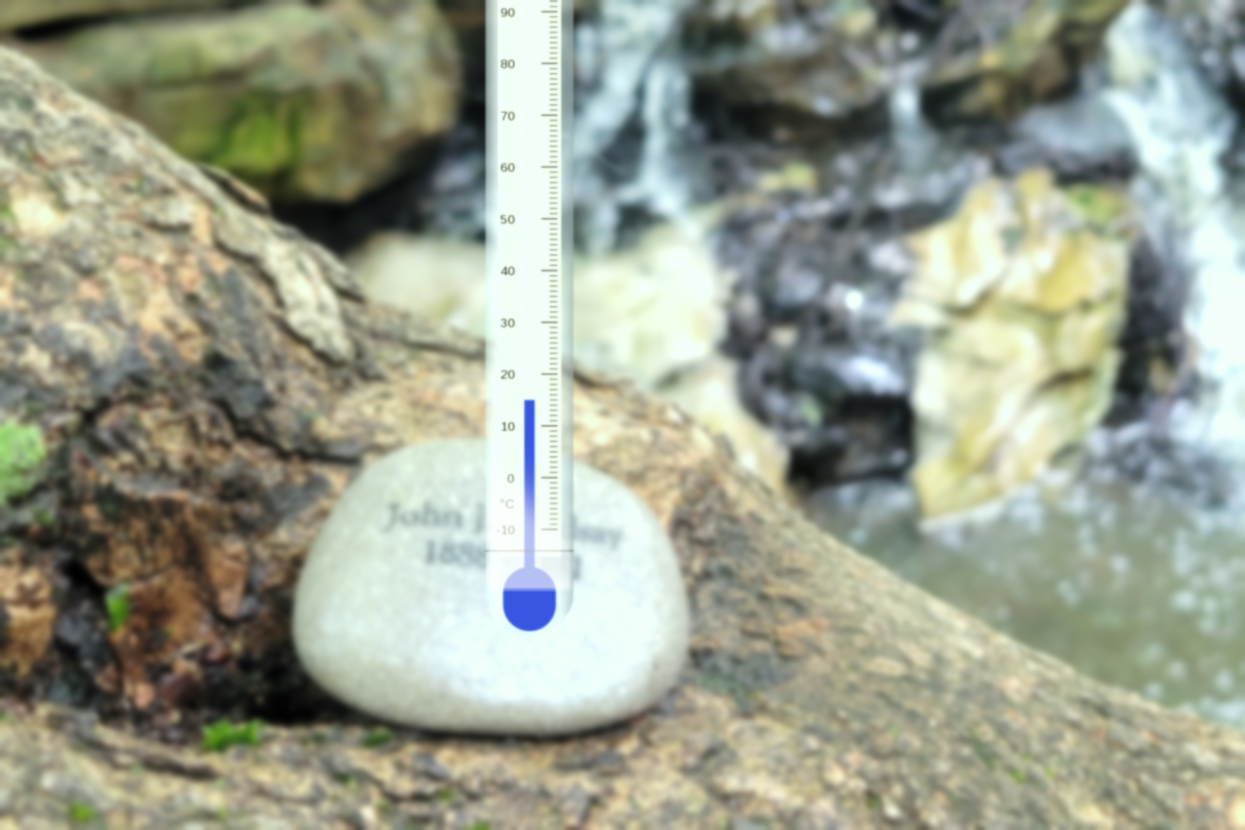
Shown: 15 °C
